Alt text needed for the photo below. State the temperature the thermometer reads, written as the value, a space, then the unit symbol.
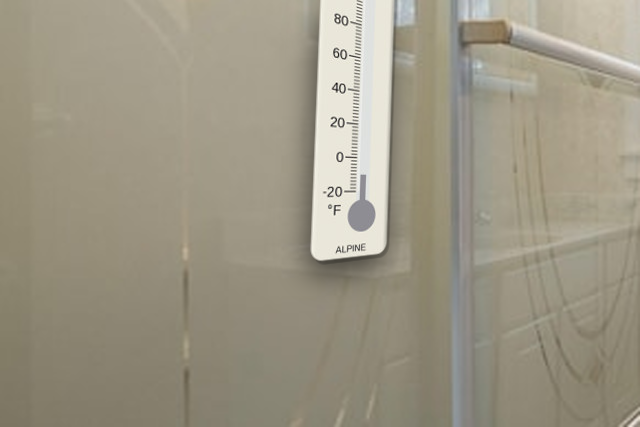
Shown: -10 °F
